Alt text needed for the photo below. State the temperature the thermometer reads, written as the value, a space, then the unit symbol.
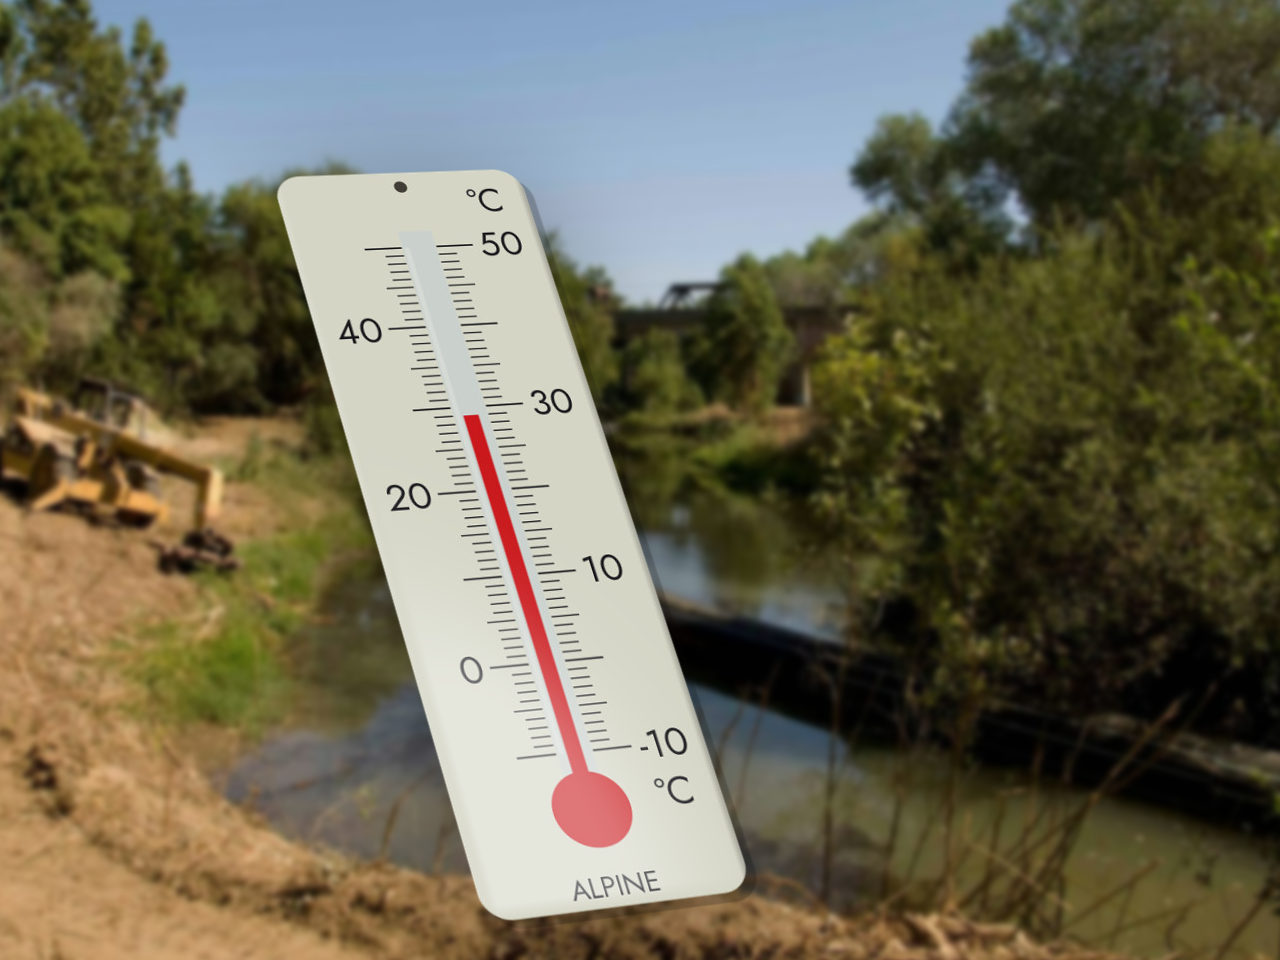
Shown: 29 °C
